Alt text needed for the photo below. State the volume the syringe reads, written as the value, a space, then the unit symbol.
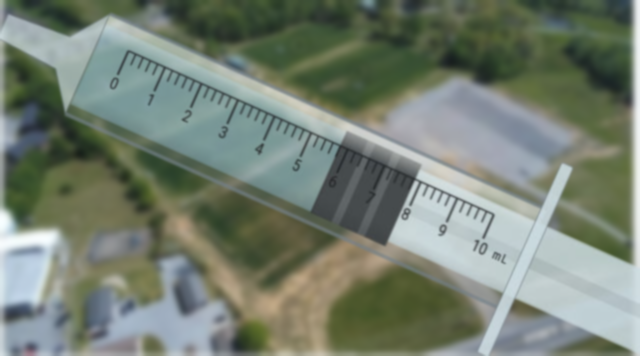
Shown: 5.8 mL
